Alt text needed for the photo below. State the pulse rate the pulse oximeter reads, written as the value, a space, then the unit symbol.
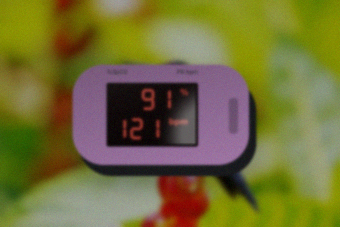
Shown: 121 bpm
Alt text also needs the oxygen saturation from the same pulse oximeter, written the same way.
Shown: 91 %
